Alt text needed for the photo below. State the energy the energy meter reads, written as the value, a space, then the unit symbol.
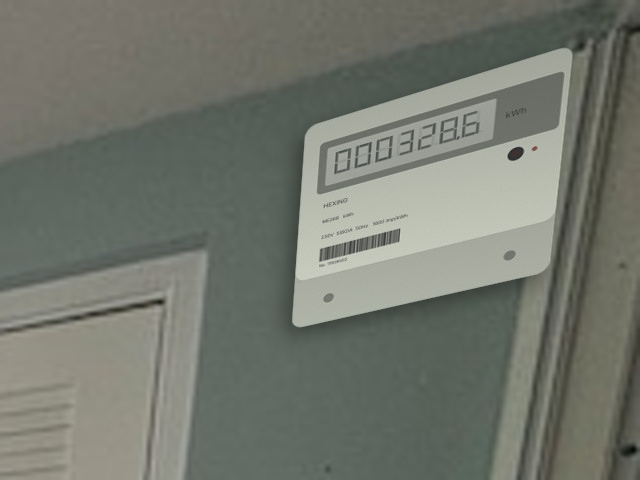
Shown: 328.6 kWh
